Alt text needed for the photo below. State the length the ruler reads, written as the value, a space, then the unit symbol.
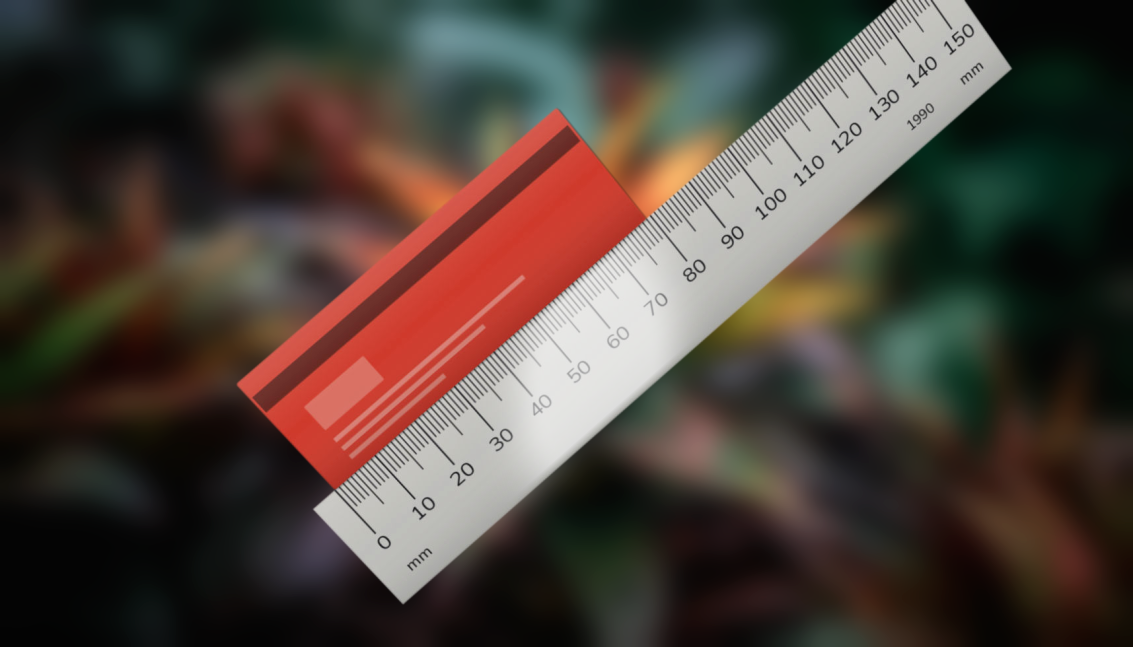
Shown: 79 mm
